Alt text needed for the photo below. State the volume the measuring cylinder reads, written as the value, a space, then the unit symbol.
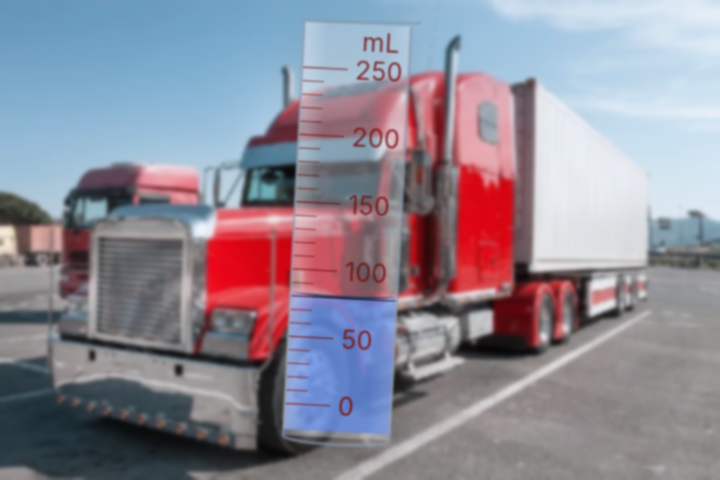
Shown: 80 mL
